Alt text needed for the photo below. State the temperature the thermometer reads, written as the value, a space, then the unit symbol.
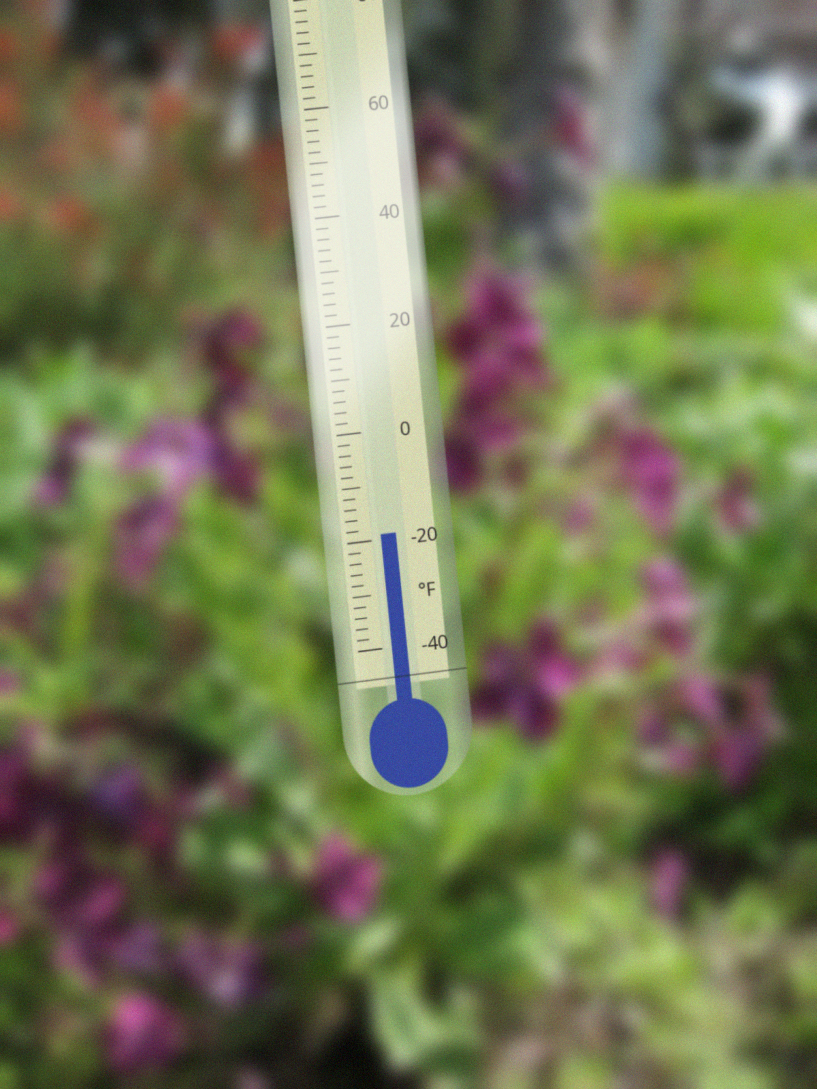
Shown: -19 °F
